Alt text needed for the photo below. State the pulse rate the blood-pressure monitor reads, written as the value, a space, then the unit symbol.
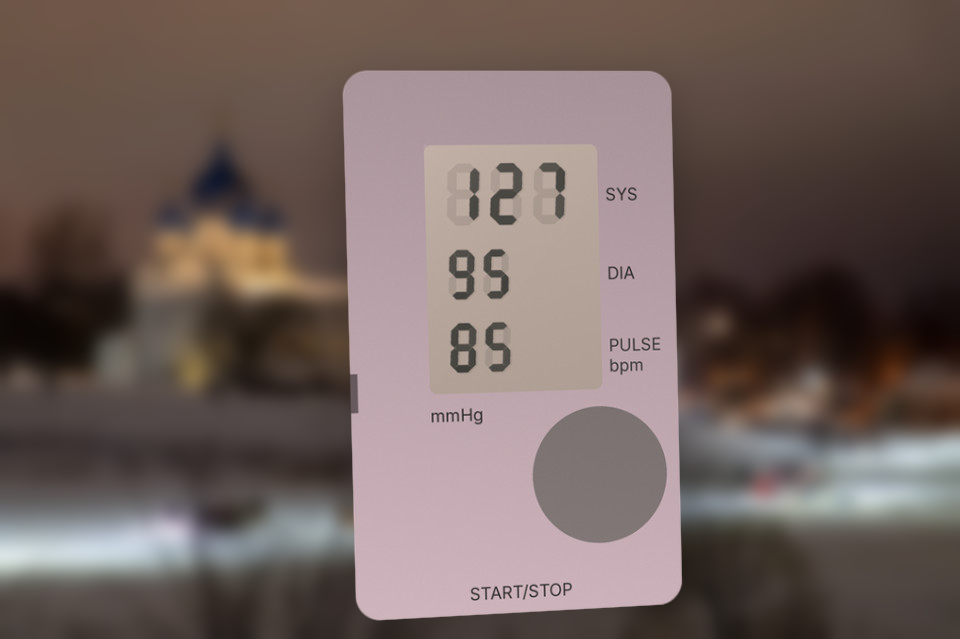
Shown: 85 bpm
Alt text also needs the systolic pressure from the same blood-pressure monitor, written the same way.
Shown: 127 mmHg
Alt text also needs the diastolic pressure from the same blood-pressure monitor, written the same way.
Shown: 95 mmHg
